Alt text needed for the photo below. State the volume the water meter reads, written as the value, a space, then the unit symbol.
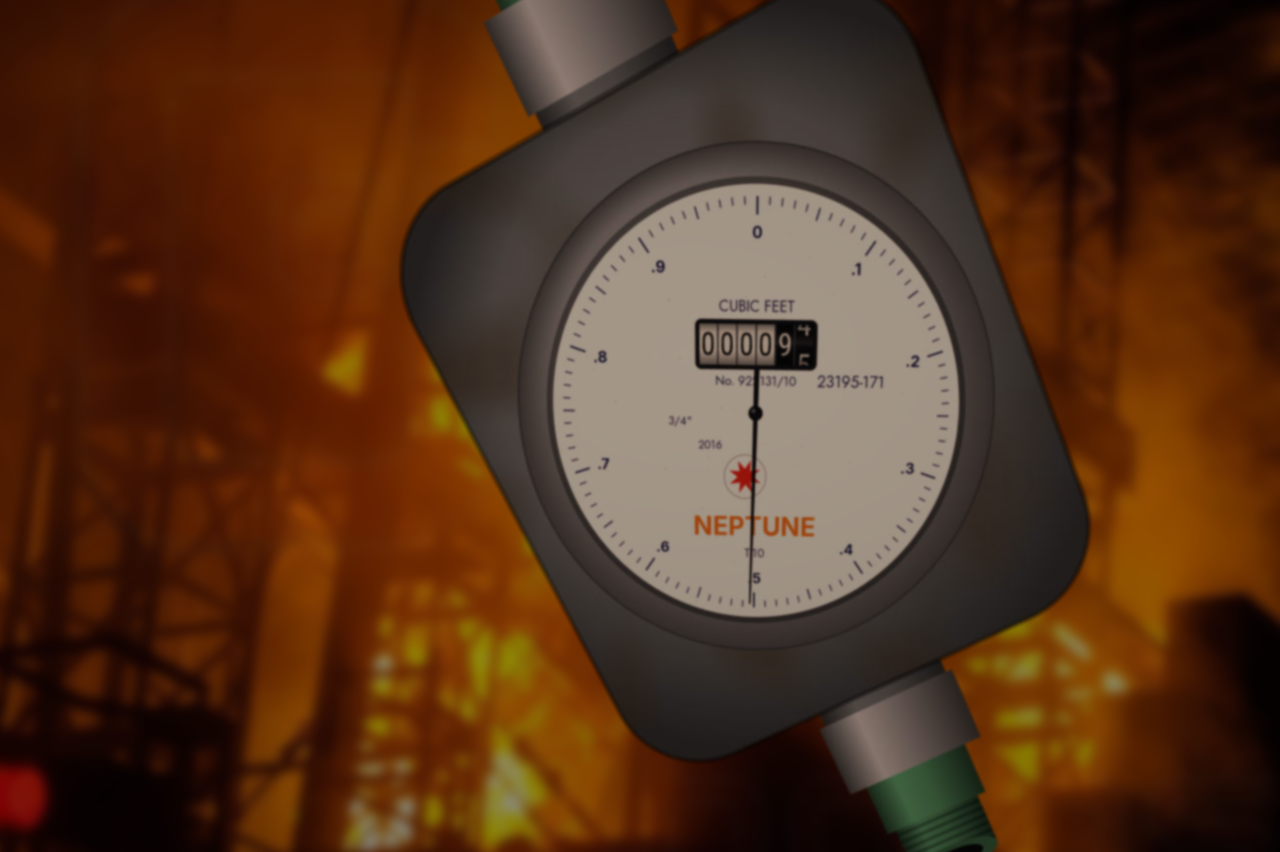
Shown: 94.50 ft³
